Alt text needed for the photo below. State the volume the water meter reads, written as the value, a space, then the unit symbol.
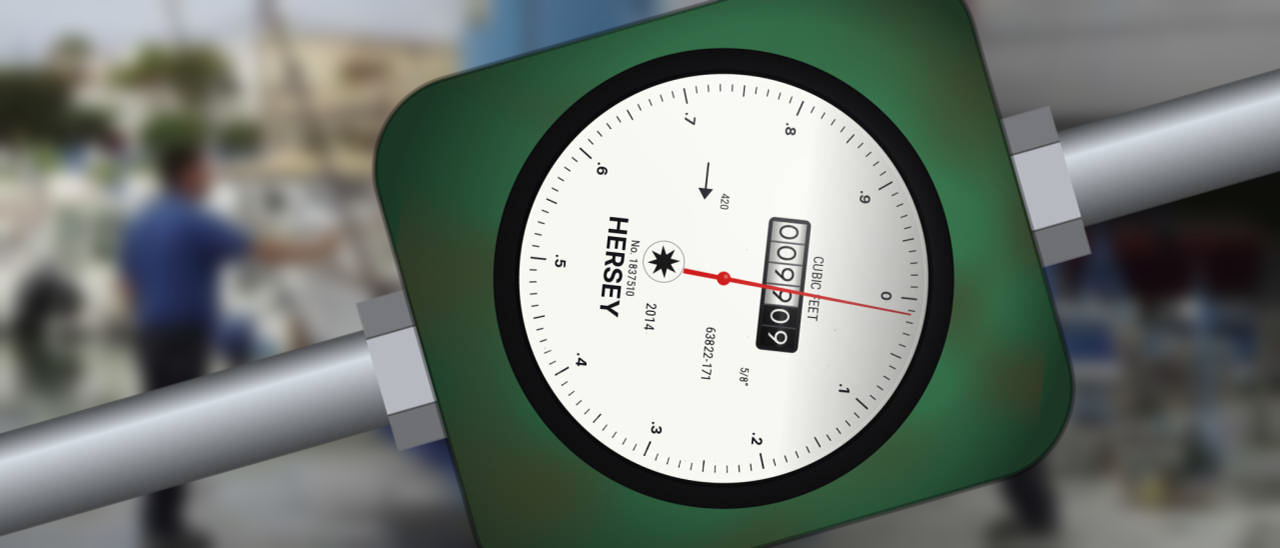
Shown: 9909.01 ft³
